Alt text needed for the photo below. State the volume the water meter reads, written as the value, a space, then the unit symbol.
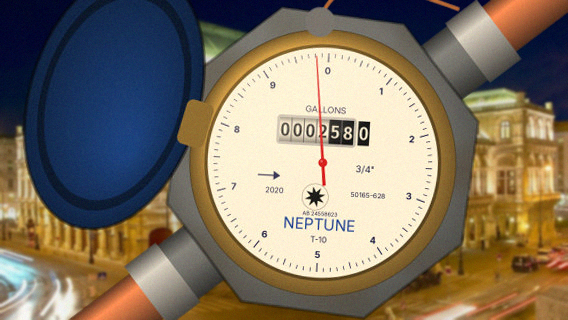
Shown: 2579.8 gal
